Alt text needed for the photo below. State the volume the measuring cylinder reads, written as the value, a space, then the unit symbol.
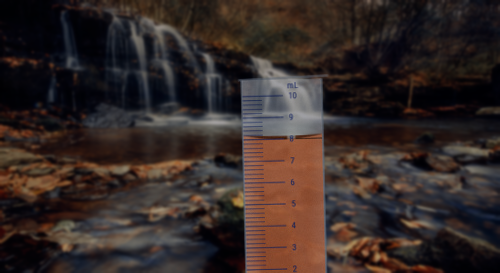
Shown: 8 mL
